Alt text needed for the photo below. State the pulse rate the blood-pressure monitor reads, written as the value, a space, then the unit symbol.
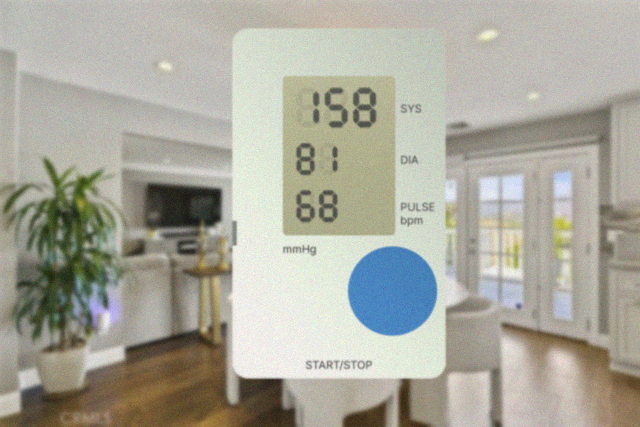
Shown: 68 bpm
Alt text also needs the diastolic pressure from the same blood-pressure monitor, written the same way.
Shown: 81 mmHg
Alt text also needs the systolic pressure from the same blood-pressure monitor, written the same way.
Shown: 158 mmHg
